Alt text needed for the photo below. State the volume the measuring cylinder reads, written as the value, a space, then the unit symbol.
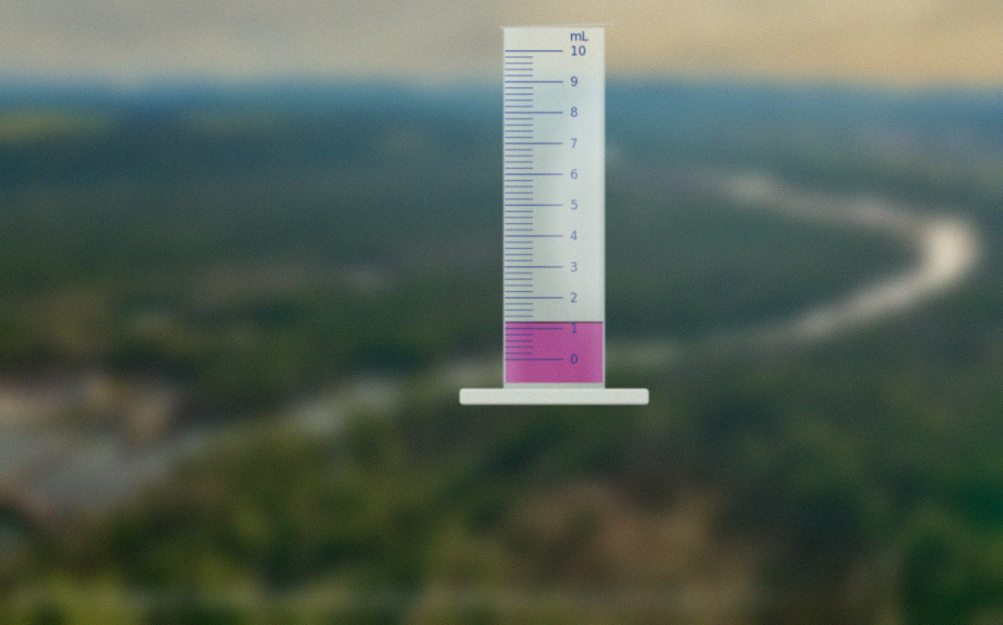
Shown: 1.2 mL
